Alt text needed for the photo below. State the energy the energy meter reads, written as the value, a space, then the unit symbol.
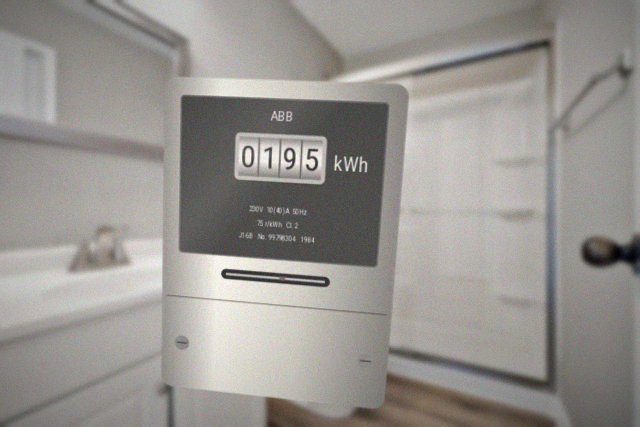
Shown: 195 kWh
